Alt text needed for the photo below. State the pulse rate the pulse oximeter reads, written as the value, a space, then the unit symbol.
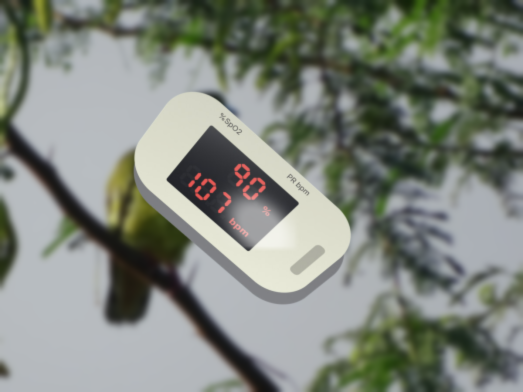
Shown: 107 bpm
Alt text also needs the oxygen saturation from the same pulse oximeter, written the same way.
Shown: 90 %
